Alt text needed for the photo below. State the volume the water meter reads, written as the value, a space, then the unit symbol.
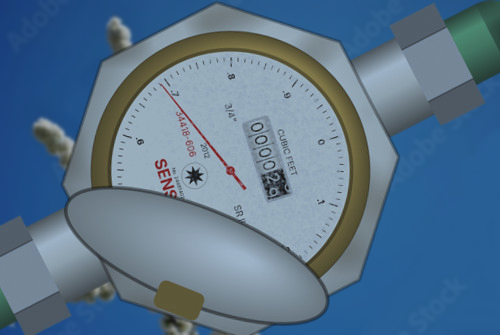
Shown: 28.69 ft³
